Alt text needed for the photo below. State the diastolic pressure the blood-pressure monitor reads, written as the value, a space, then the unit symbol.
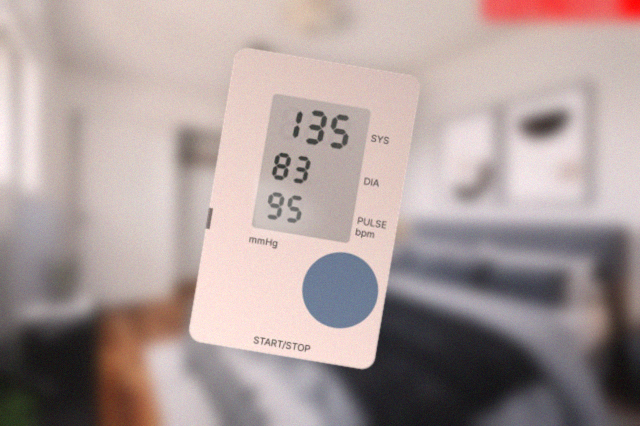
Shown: 83 mmHg
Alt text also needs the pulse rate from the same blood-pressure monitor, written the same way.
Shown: 95 bpm
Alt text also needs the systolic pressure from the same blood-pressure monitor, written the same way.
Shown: 135 mmHg
